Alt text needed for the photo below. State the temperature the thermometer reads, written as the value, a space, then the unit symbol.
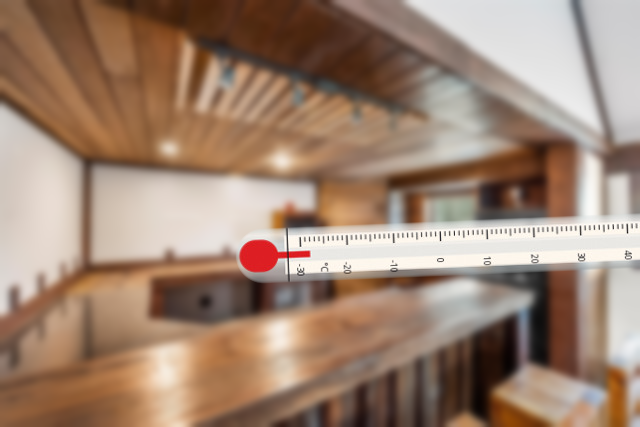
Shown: -28 °C
